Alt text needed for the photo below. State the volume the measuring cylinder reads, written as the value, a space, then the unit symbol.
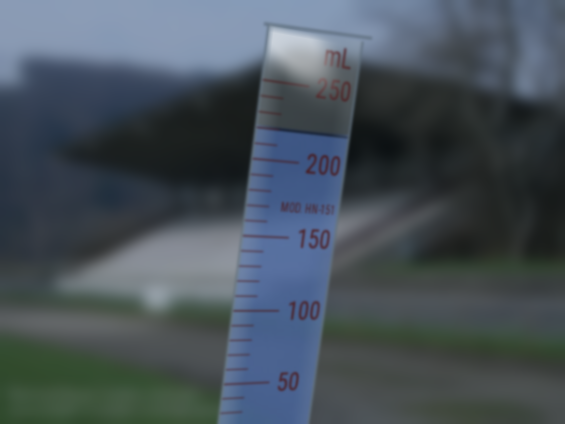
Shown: 220 mL
